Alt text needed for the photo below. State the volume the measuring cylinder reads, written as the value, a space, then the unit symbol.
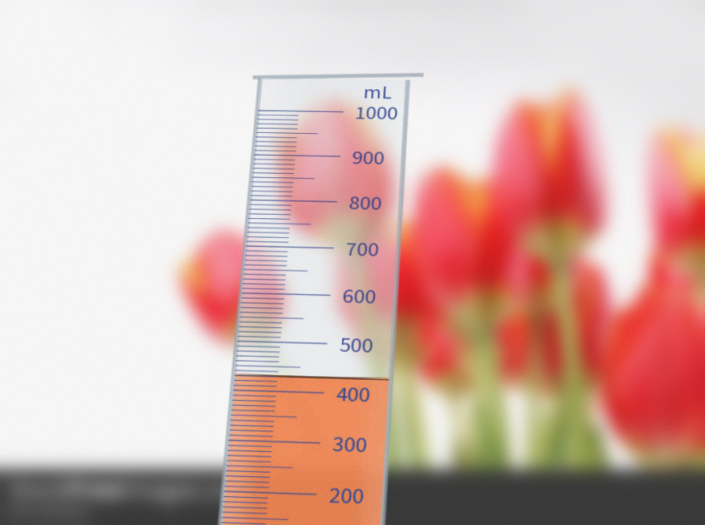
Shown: 430 mL
